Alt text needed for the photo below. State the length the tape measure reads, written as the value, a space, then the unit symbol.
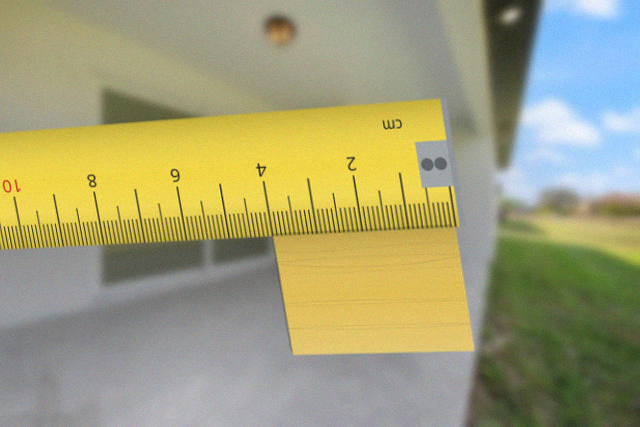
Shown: 4 cm
